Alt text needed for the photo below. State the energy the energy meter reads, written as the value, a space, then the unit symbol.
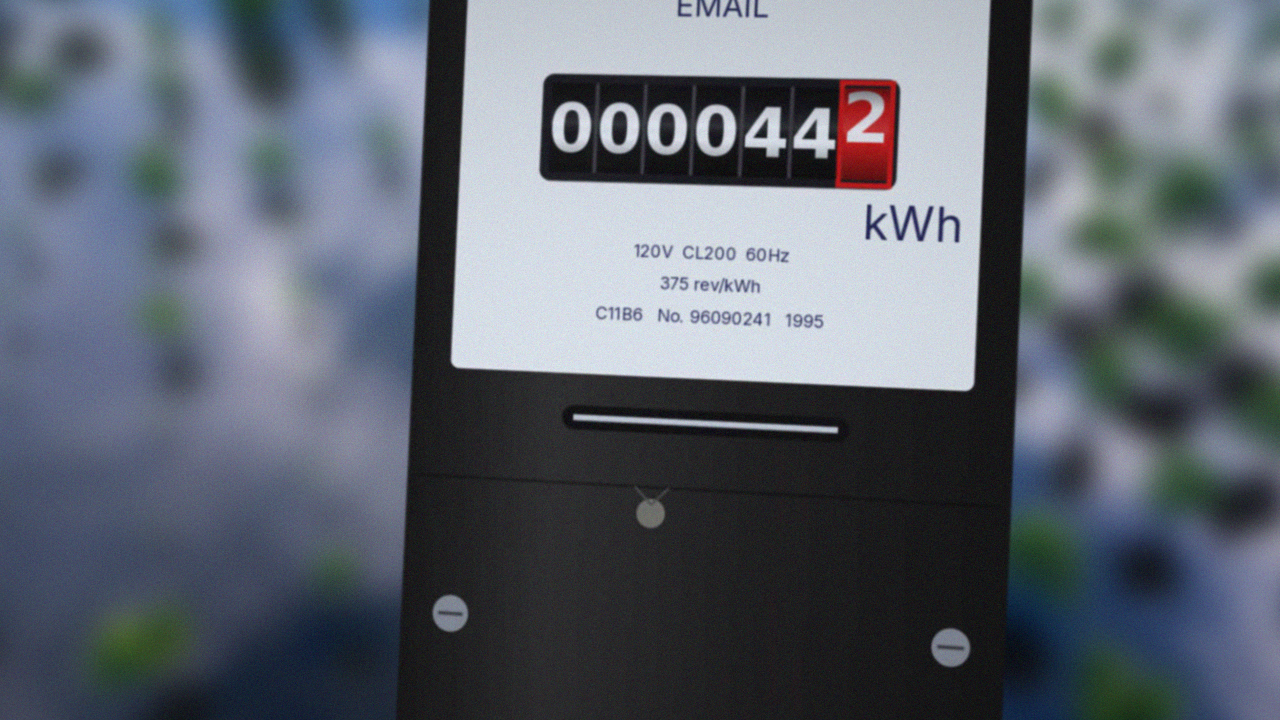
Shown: 44.2 kWh
